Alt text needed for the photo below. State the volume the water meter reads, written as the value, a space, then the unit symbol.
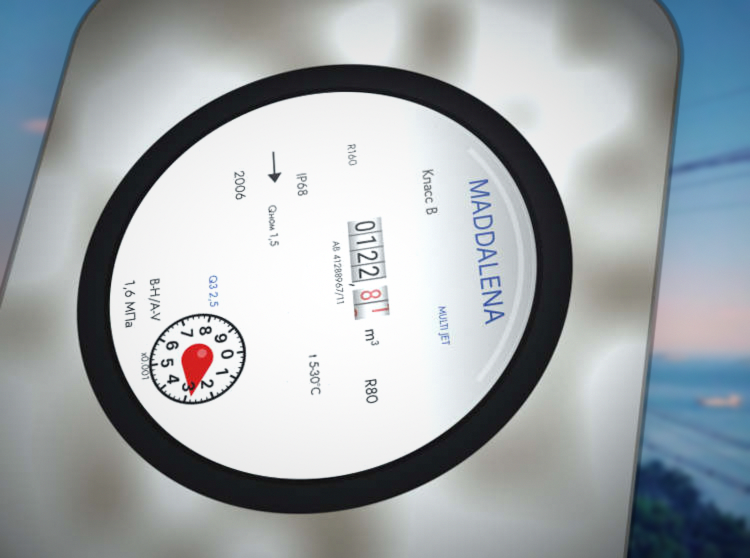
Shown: 122.812 m³
